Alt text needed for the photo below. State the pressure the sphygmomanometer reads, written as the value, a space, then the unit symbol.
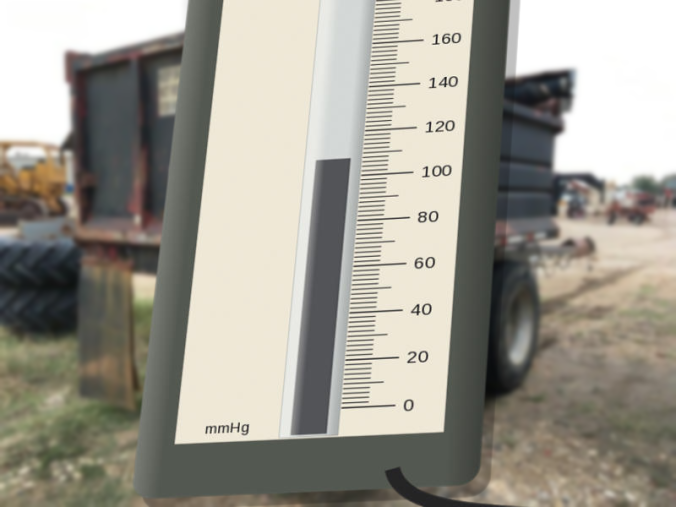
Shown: 108 mmHg
